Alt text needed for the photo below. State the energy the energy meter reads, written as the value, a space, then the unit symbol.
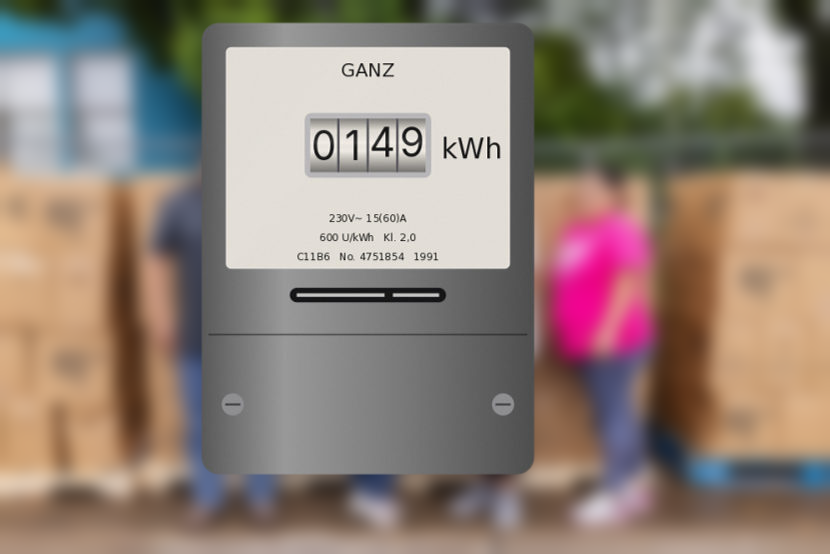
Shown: 149 kWh
